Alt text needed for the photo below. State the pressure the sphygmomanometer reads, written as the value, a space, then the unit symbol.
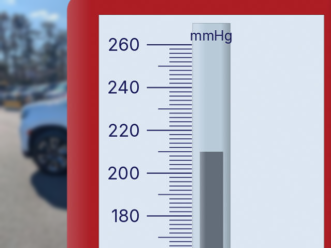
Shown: 210 mmHg
